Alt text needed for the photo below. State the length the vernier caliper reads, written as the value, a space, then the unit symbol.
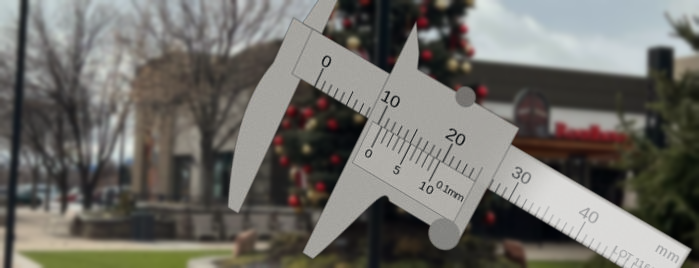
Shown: 10.6 mm
